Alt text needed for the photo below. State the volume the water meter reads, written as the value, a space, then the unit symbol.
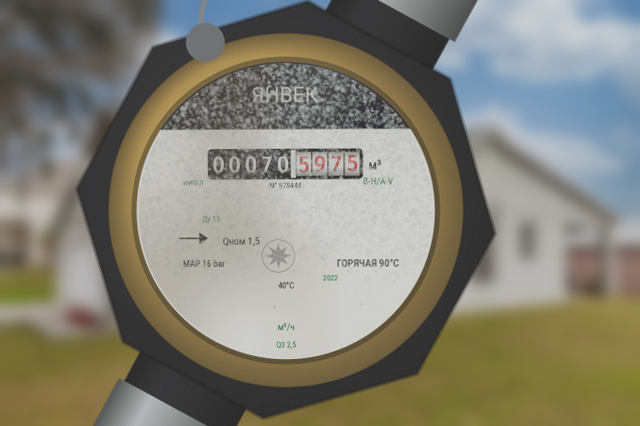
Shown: 70.5975 m³
